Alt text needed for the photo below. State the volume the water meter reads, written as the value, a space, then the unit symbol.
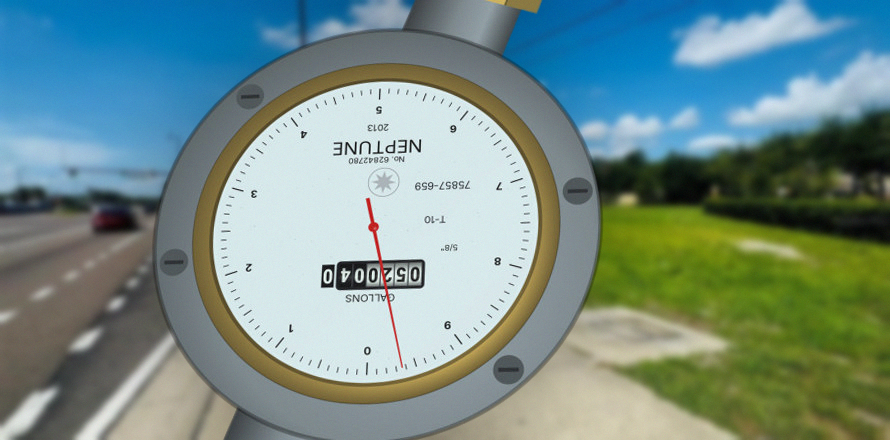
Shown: 520039.6 gal
